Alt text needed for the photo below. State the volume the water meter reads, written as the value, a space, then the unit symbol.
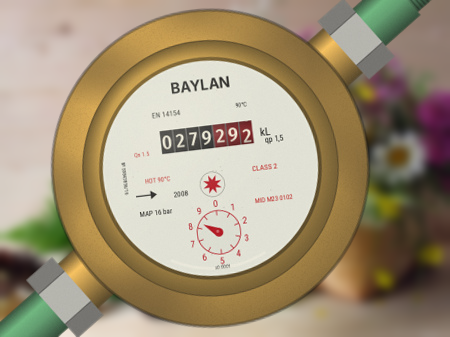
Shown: 279.2918 kL
